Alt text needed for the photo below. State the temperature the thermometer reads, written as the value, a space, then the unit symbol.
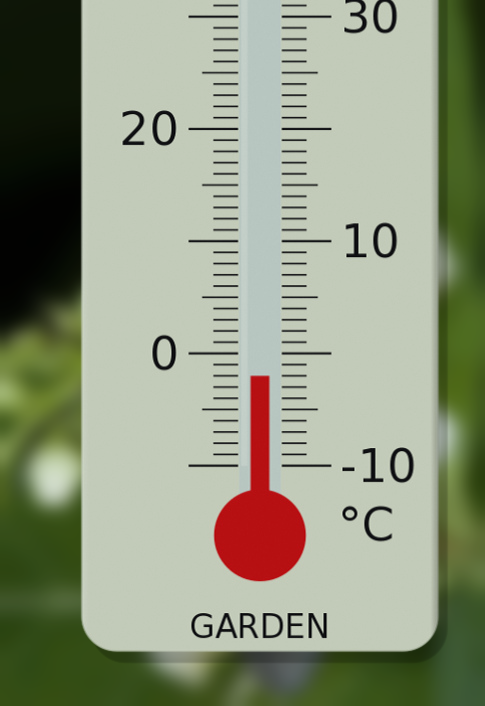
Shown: -2 °C
